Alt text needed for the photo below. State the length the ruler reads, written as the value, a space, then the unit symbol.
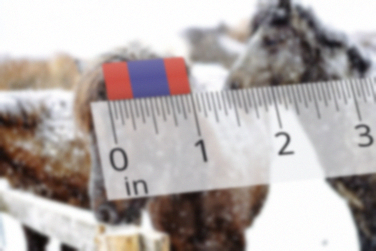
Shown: 1 in
